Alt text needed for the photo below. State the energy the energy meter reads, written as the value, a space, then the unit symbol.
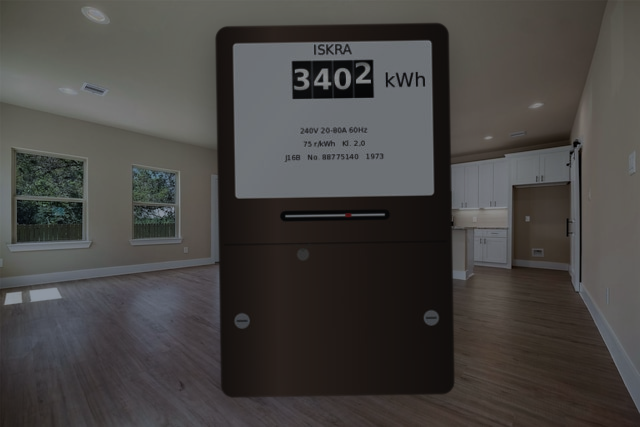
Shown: 3402 kWh
